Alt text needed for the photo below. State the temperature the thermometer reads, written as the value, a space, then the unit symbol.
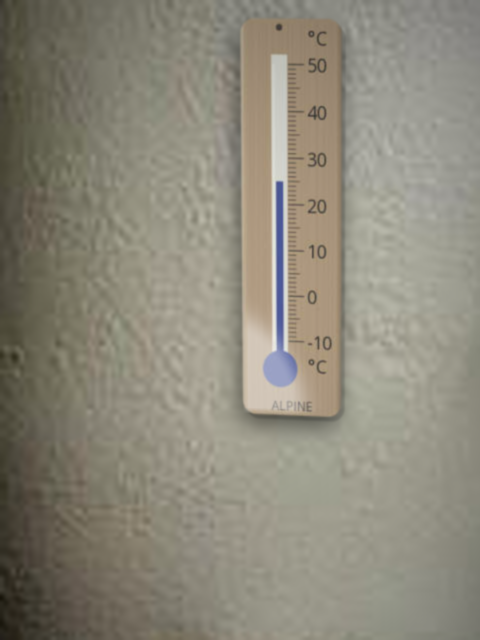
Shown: 25 °C
